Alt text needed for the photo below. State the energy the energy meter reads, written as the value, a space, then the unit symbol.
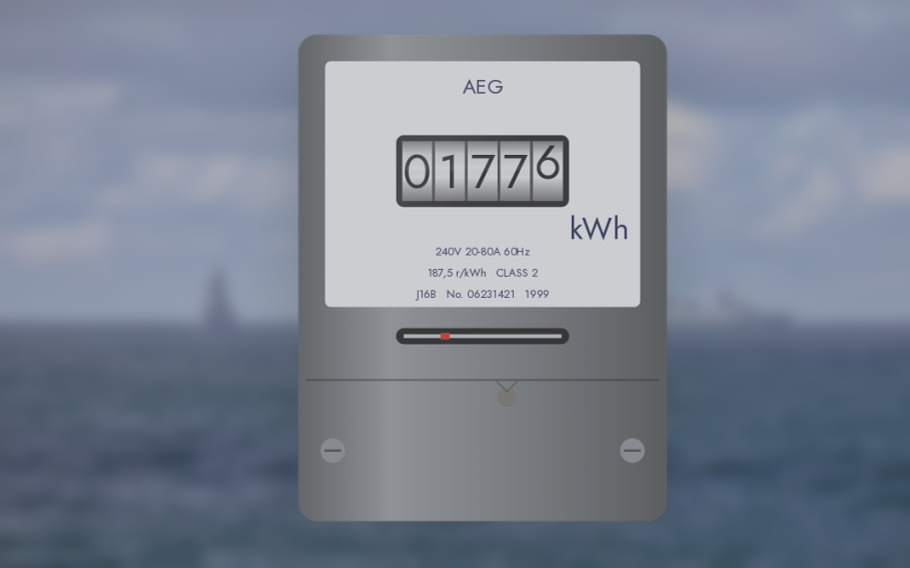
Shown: 1776 kWh
